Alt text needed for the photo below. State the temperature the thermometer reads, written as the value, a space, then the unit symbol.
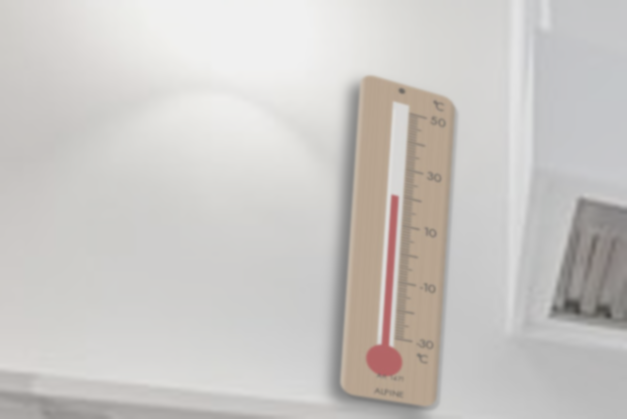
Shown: 20 °C
